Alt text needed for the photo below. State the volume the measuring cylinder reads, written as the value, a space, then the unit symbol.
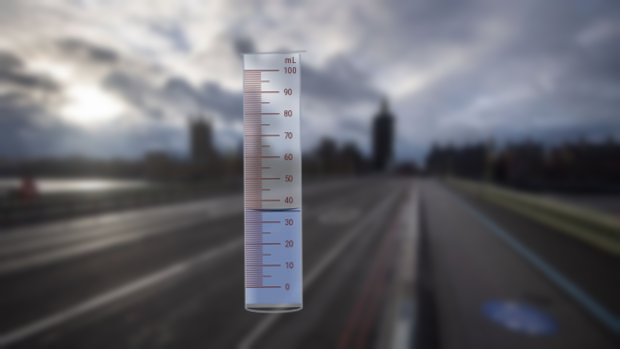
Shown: 35 mL
